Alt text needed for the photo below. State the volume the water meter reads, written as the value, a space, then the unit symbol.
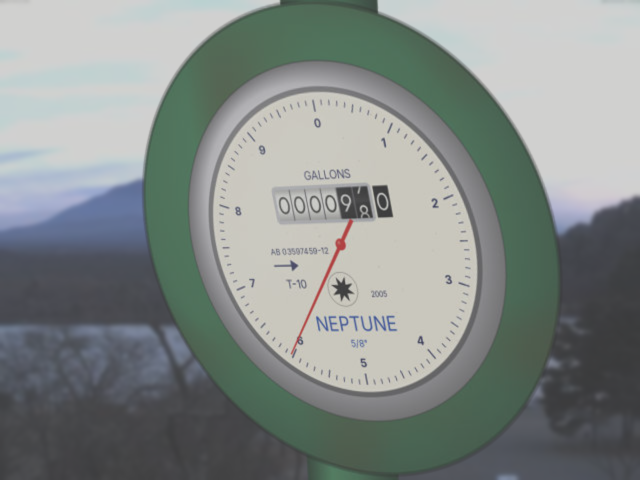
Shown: 976.0 gal
